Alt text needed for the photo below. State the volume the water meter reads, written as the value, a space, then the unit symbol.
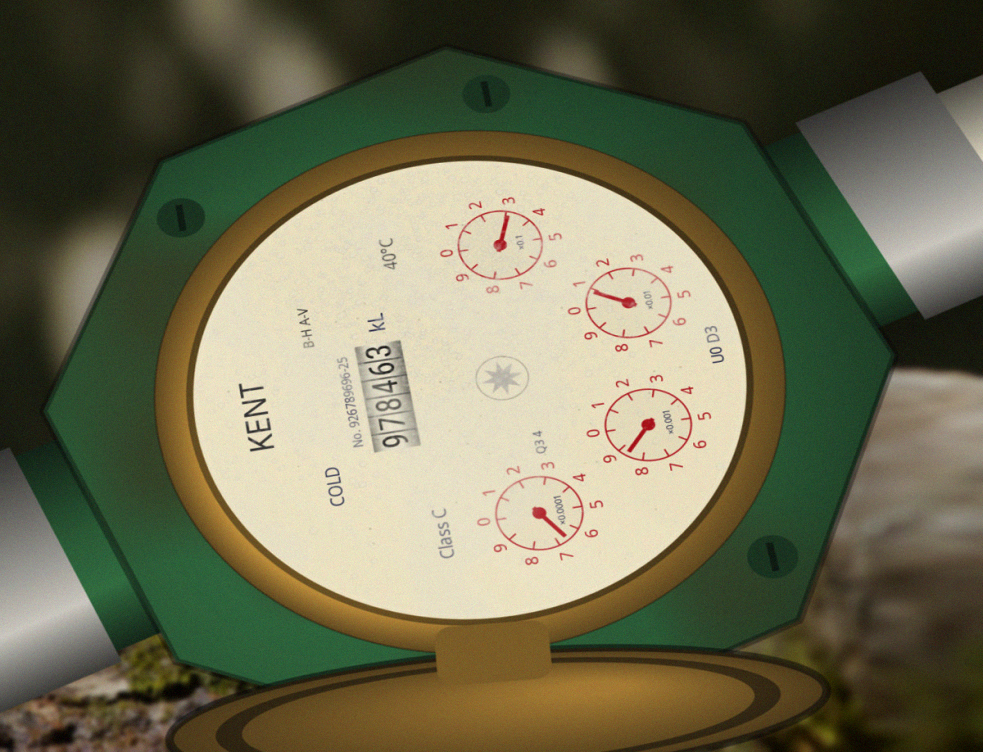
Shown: 978463.3086 kL
